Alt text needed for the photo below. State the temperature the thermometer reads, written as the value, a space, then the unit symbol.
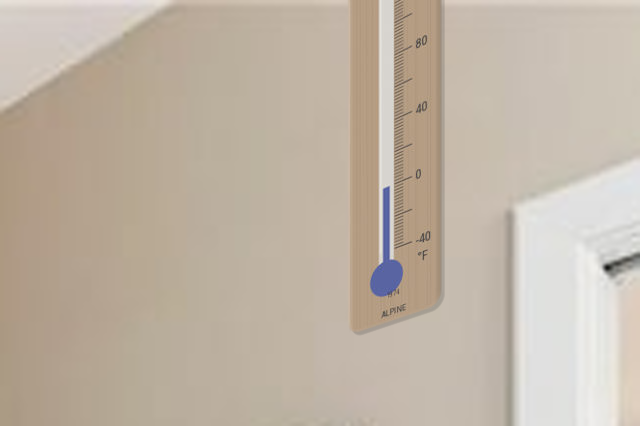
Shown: 0 °F
